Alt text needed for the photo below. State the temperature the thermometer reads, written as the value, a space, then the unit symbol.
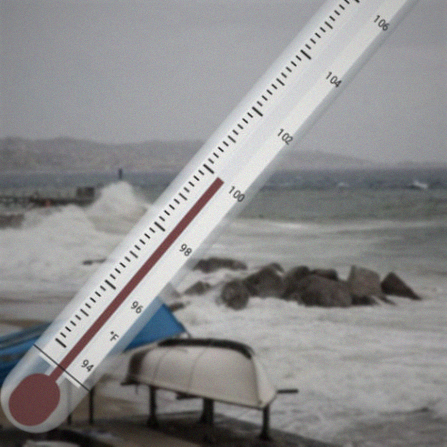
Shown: 100 °F
